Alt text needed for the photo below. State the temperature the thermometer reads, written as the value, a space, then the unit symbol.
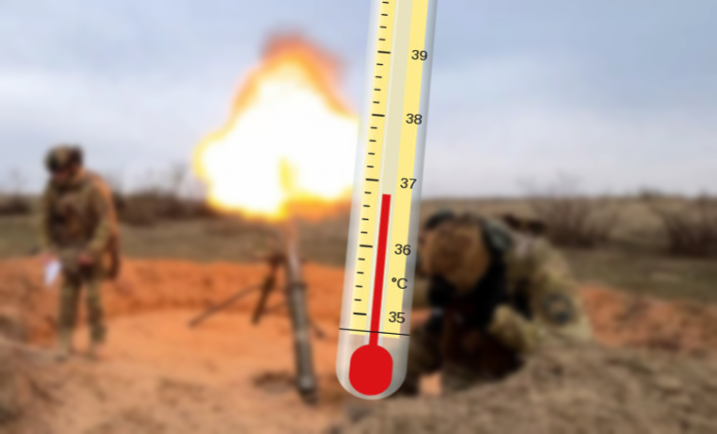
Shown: 36.8 °C
